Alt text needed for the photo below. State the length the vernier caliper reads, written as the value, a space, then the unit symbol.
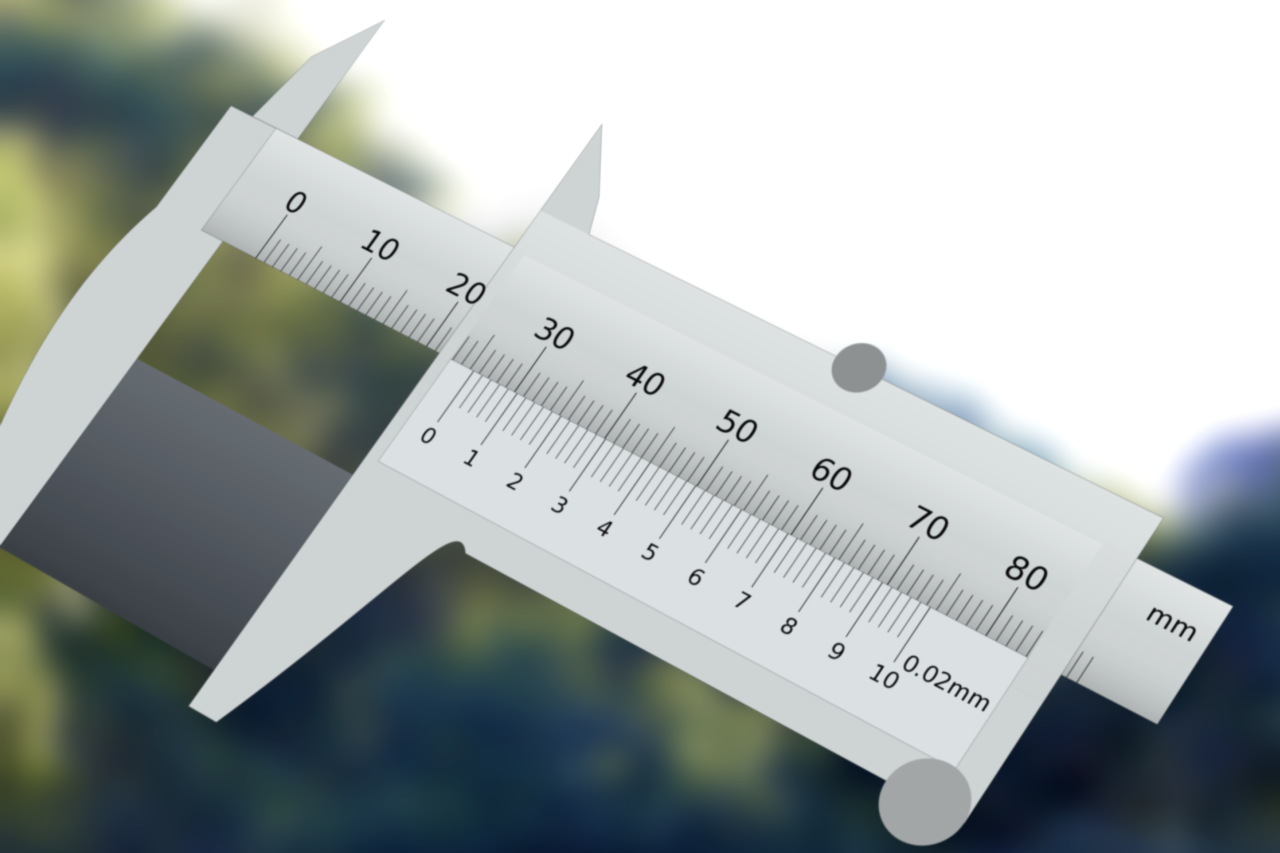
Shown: 25.4 mm
